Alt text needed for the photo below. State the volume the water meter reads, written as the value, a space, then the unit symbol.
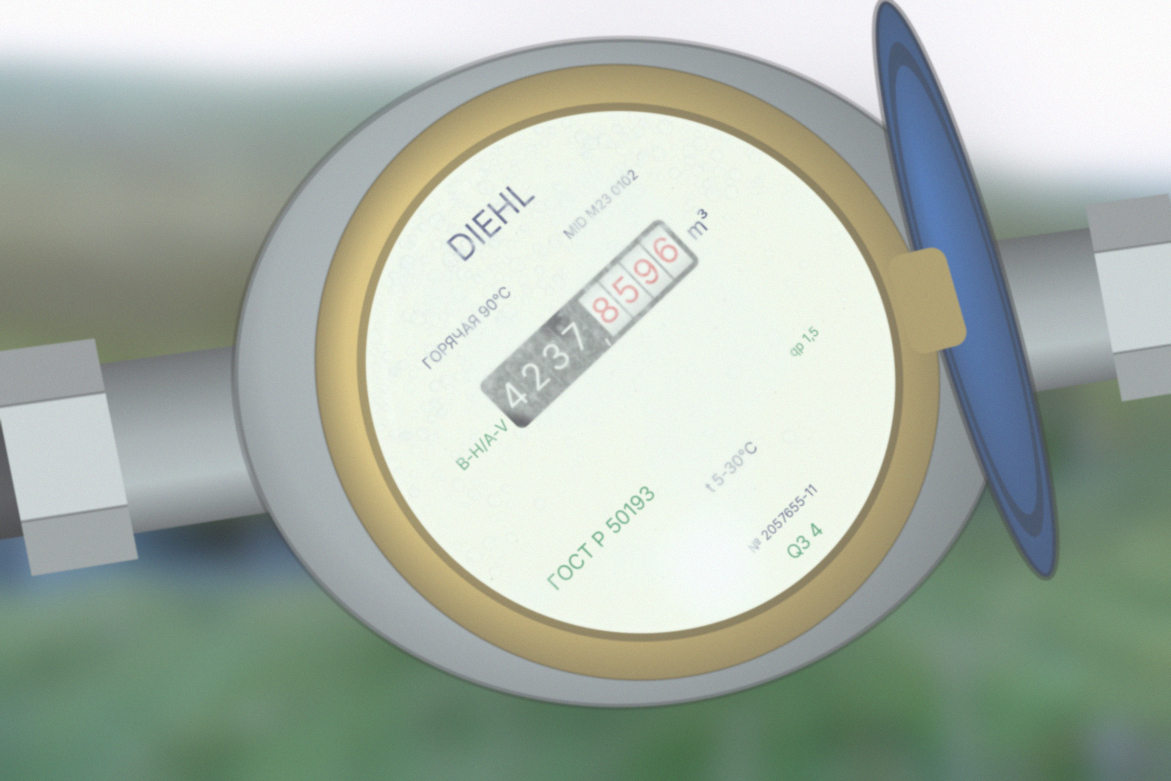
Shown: 4237.8596 m³
